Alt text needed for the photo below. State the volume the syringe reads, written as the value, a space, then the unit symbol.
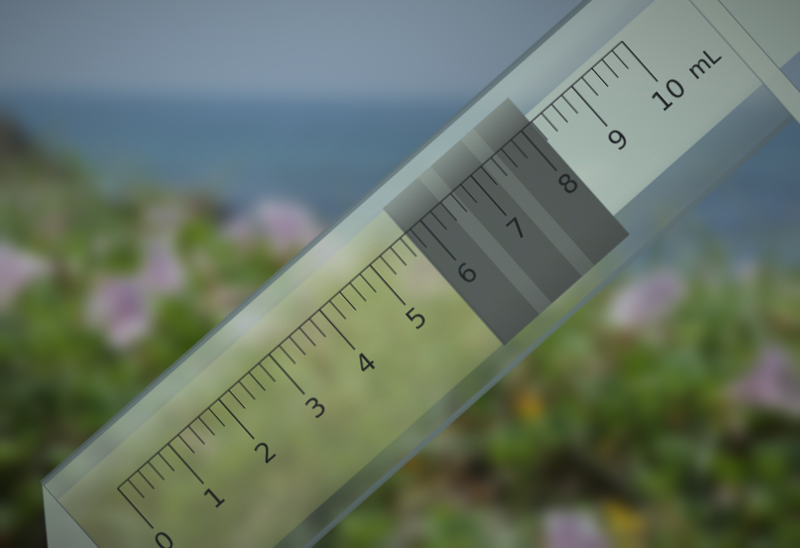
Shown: 5.7 mL
